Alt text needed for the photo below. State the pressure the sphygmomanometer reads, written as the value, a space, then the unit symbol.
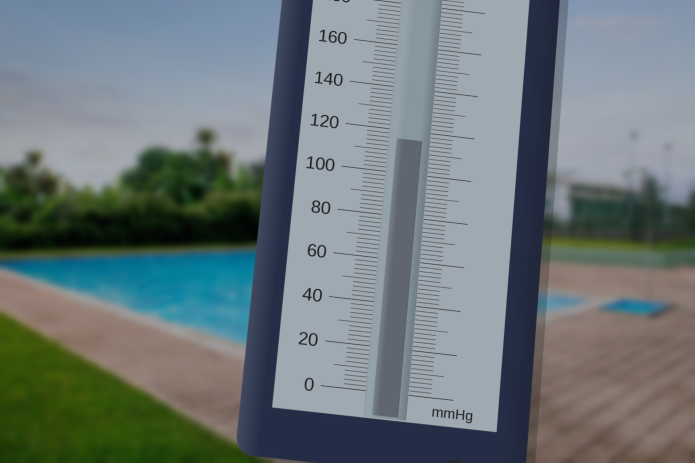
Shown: 116 mmHg
